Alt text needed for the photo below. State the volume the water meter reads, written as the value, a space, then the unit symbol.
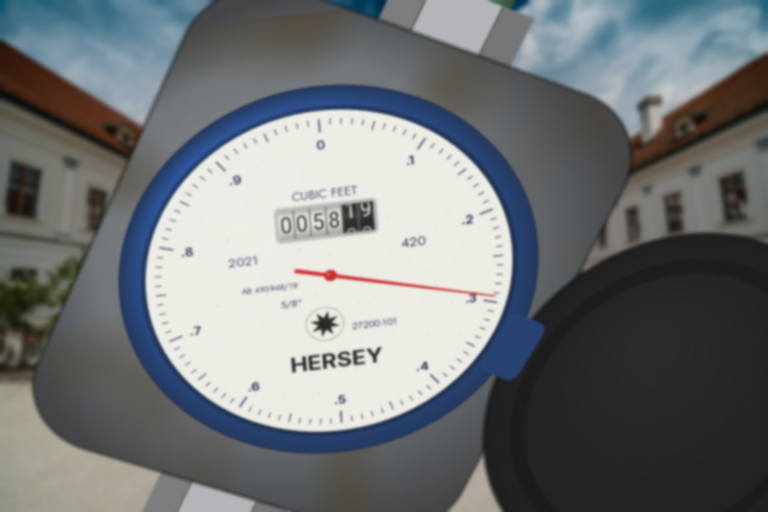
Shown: 5819.29 ft³
